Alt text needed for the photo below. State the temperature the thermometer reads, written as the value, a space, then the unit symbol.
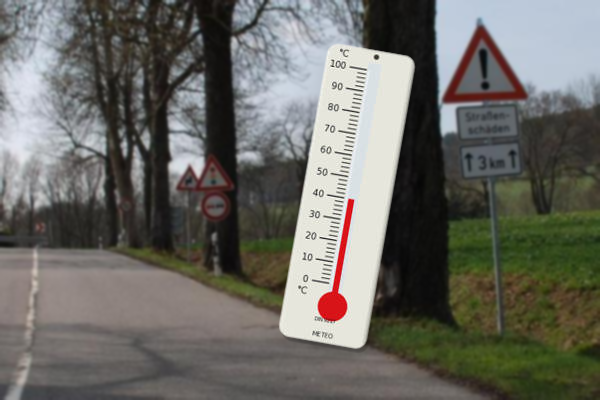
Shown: 40 °C
